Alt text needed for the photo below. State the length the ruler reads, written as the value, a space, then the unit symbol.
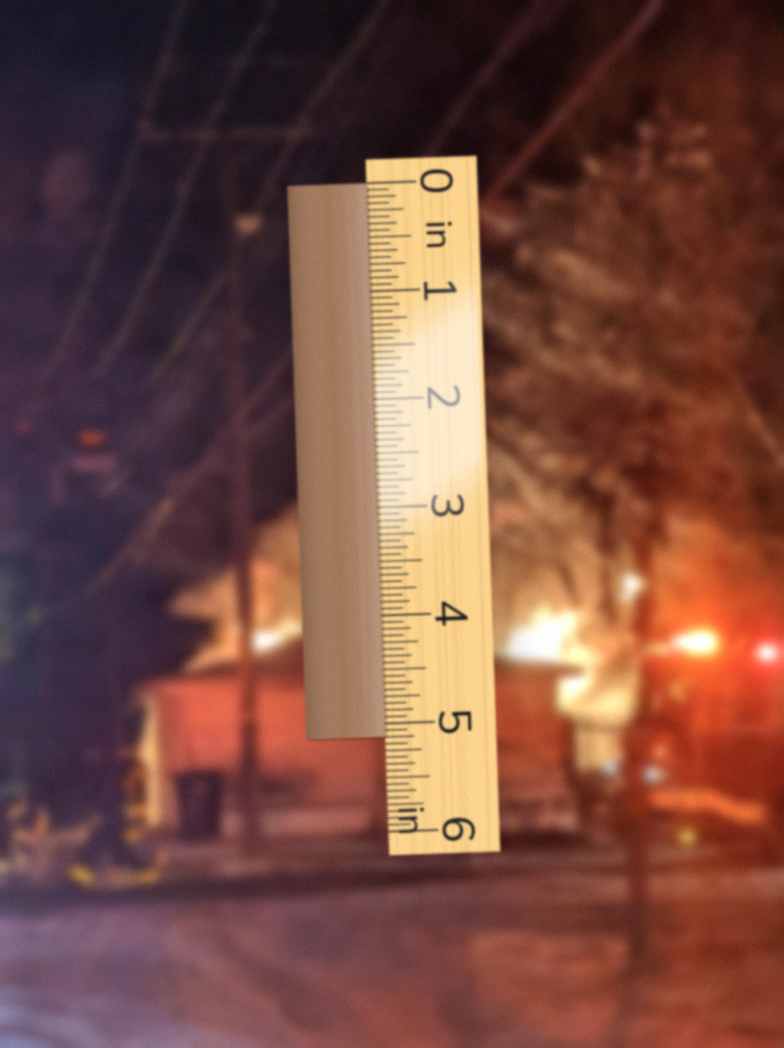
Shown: 5.125 in
